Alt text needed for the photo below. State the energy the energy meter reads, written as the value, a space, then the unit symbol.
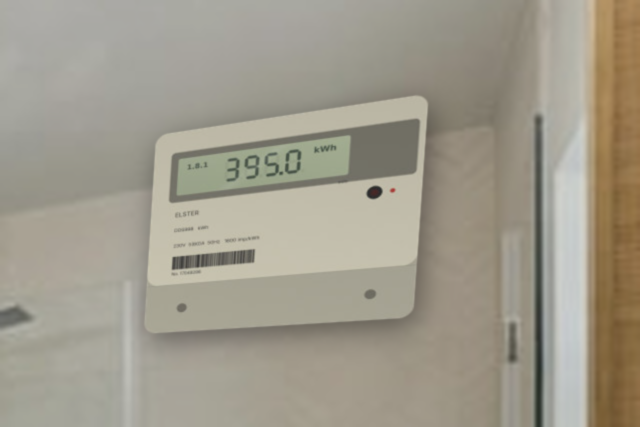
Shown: 395.0 kWh
